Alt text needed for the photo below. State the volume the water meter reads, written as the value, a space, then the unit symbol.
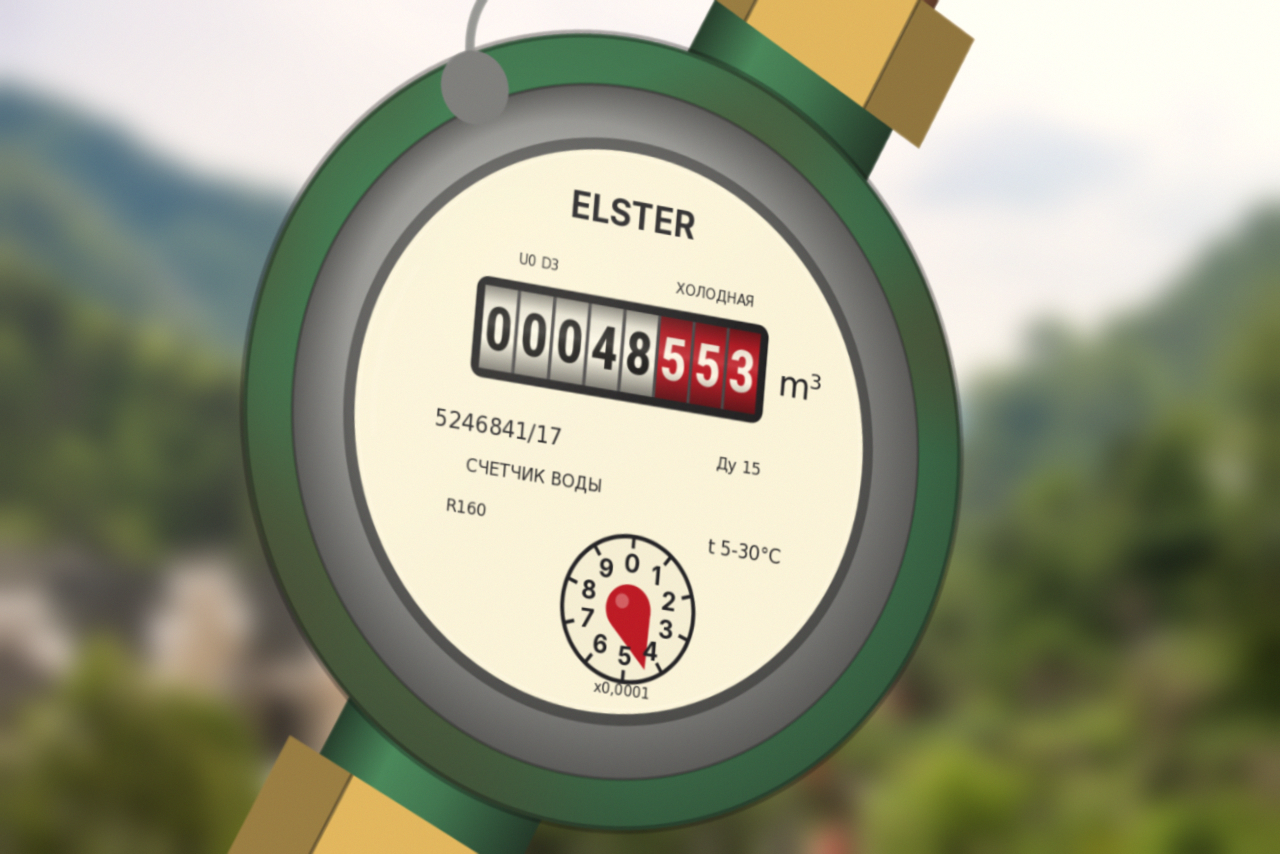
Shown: 48.5534 m³
